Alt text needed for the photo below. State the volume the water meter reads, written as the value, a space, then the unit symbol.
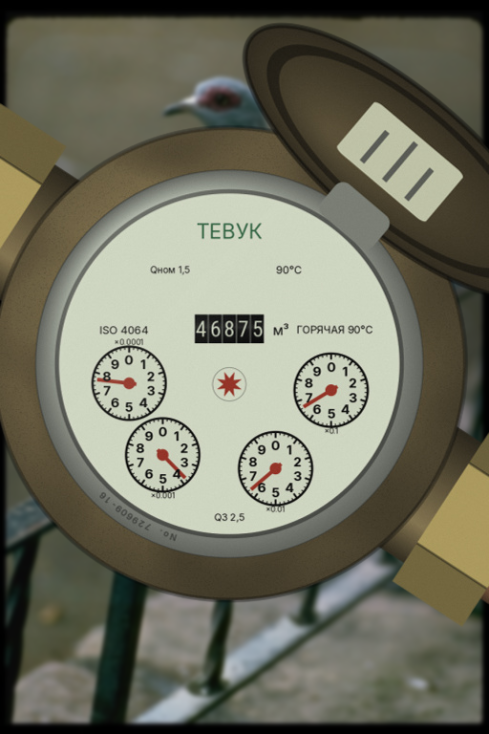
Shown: 46875.6637 m³
